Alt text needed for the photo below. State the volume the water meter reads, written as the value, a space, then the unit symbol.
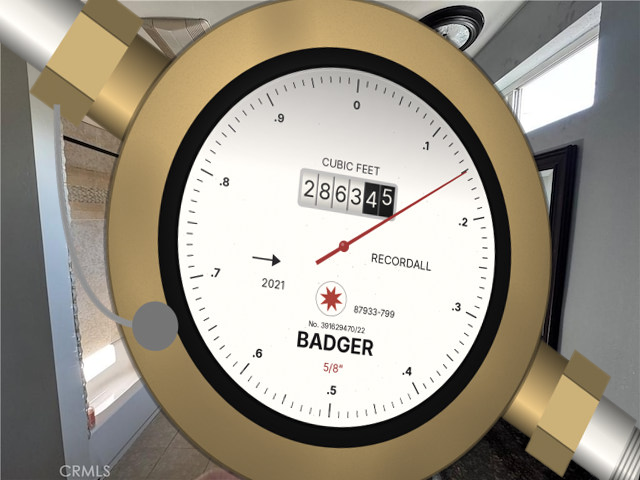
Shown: 286345.15 ft³
